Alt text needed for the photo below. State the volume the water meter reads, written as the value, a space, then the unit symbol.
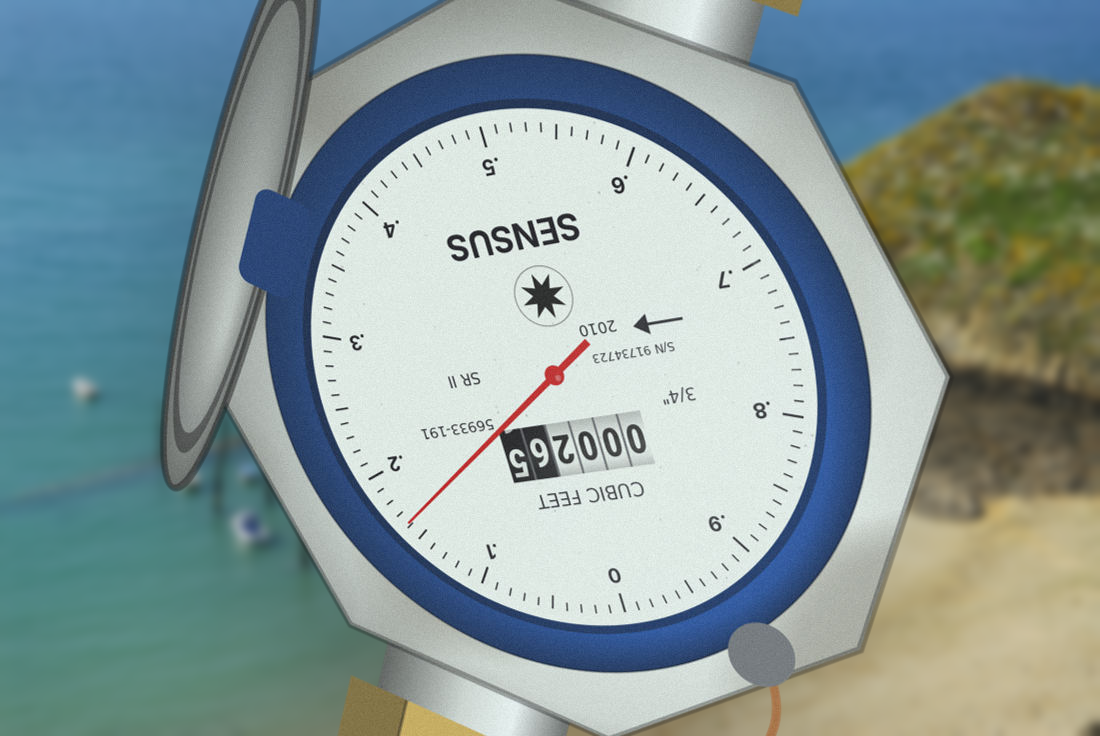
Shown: 265.16 ft³
